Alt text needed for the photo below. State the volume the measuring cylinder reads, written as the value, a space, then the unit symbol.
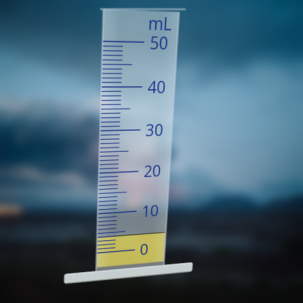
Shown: 4 mL
